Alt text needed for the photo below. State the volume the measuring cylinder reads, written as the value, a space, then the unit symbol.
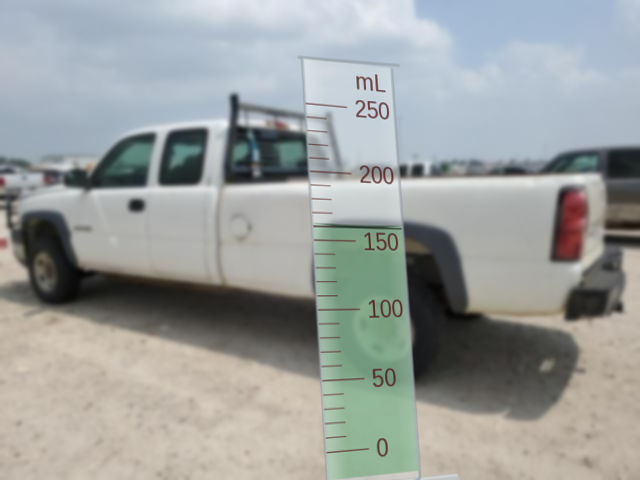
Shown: 160 mL
